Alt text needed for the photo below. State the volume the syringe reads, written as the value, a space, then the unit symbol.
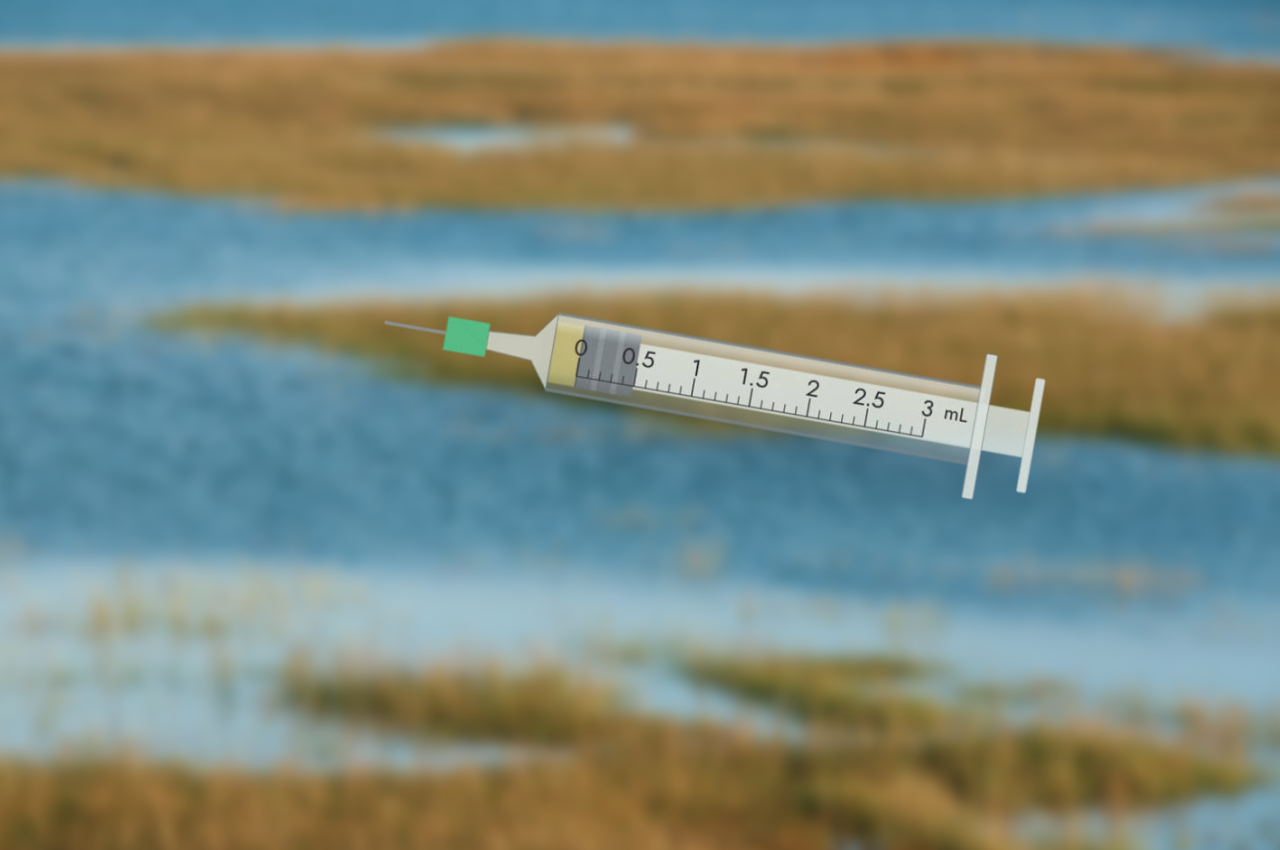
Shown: 0 mL
